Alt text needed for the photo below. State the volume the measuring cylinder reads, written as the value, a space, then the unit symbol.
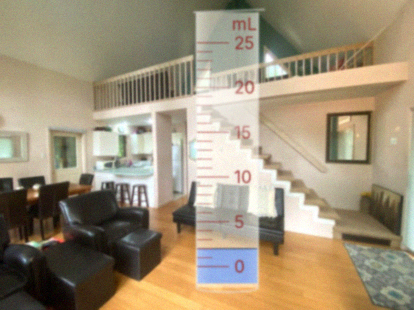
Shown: 2 mL
